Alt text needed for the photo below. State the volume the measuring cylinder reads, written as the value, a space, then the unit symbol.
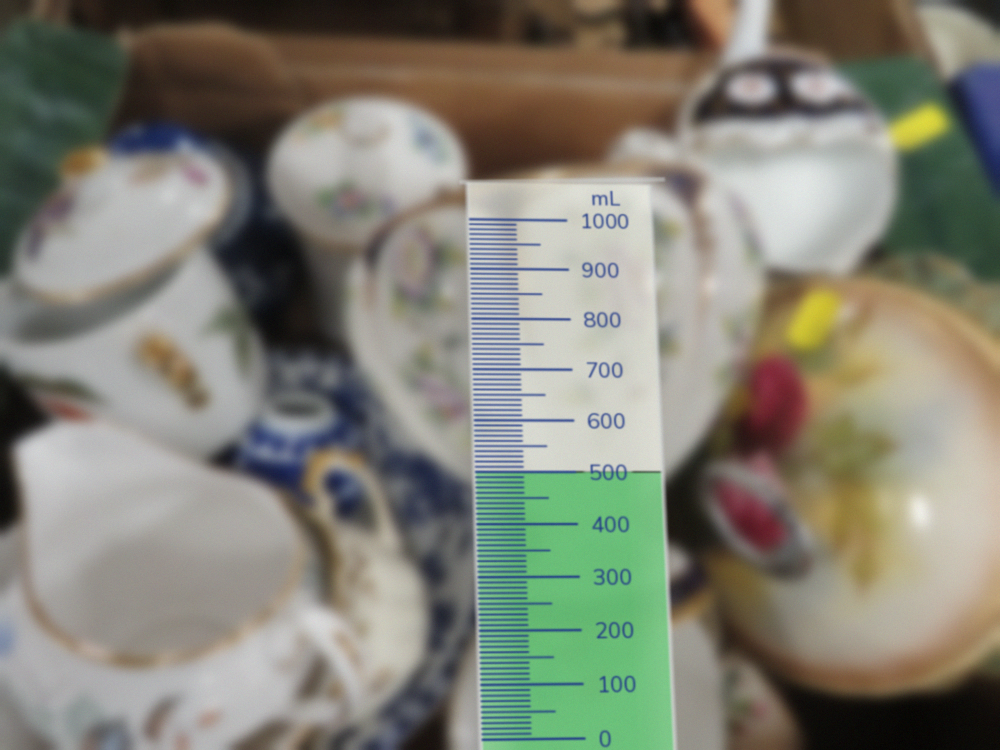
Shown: 500 mL
